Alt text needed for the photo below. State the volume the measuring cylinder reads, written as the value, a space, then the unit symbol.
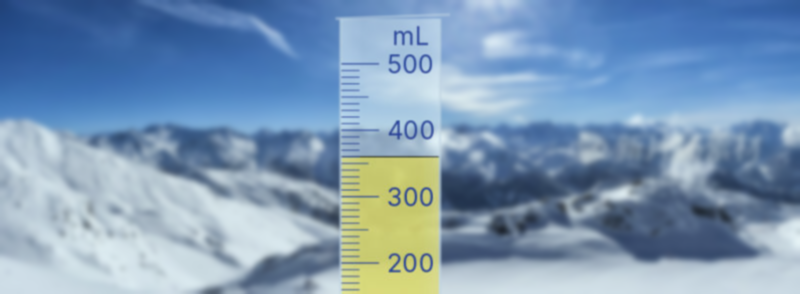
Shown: 360 mL
